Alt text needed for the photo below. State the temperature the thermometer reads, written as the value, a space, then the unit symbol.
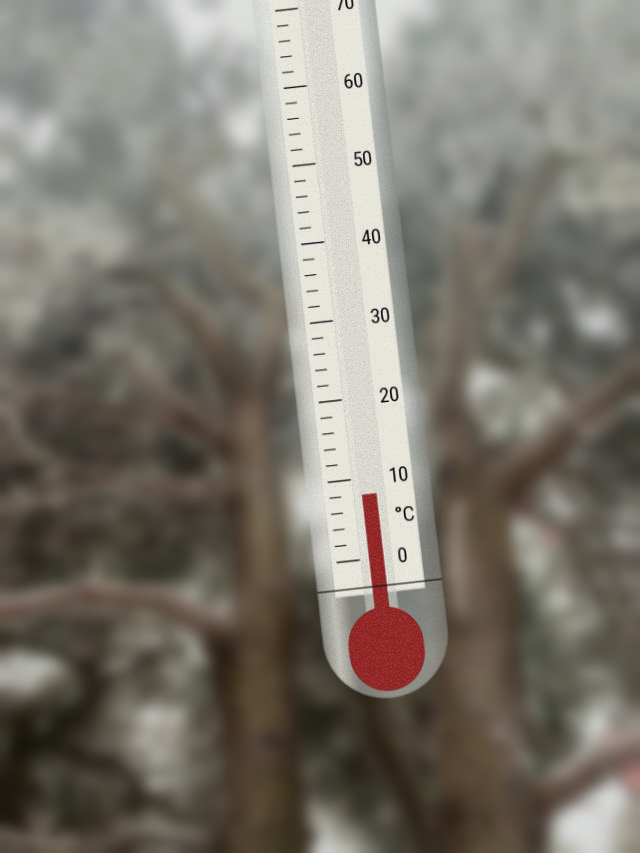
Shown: 8 °C
